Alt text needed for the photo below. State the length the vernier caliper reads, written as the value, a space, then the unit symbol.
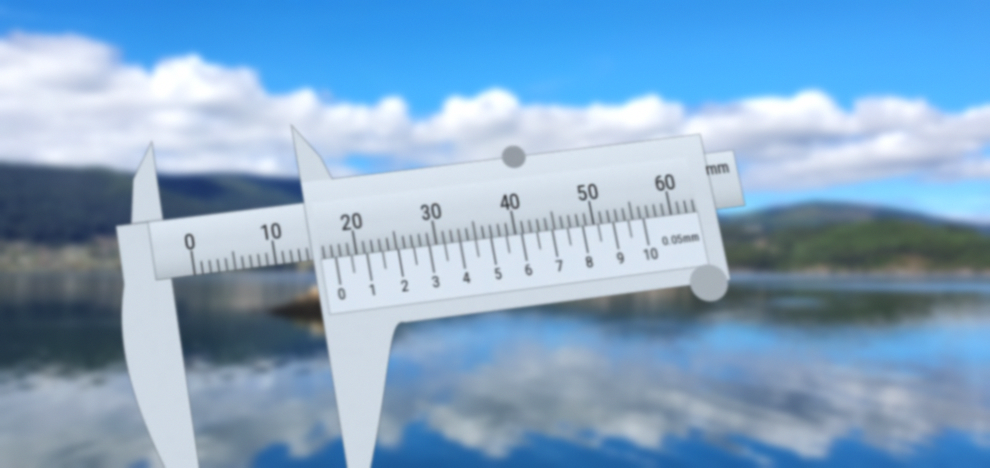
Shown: 17.4 mm
